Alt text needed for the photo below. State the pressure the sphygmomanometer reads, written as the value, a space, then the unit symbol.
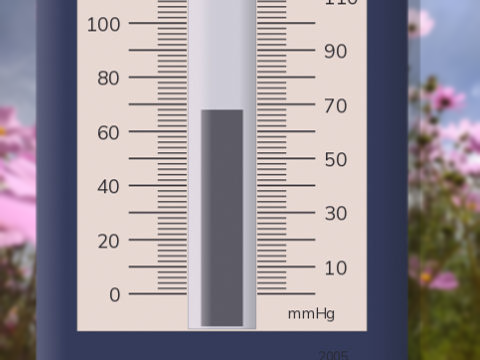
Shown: 68 mmHg
